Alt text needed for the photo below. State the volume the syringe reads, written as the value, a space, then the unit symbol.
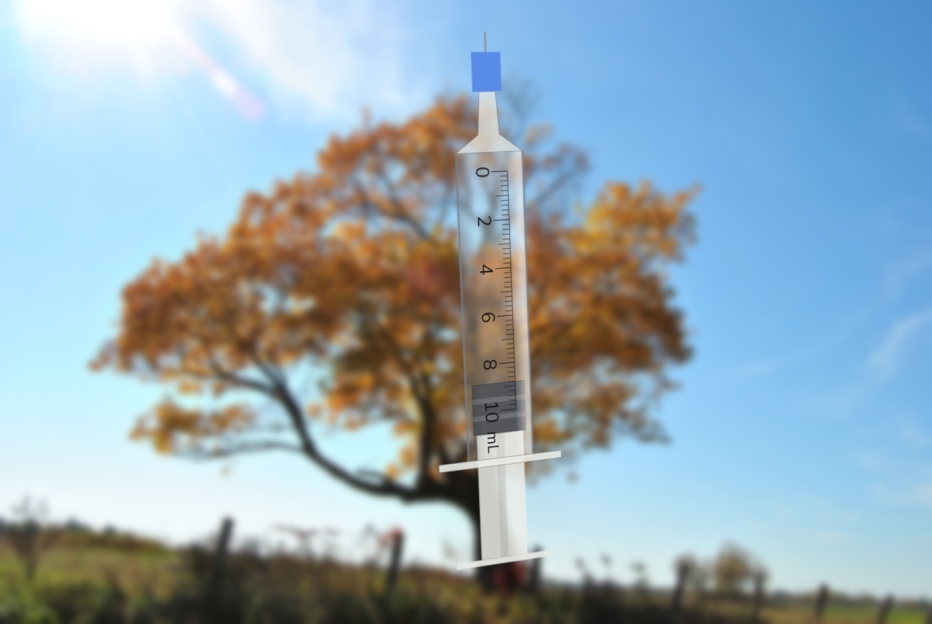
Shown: 8.8 mL
